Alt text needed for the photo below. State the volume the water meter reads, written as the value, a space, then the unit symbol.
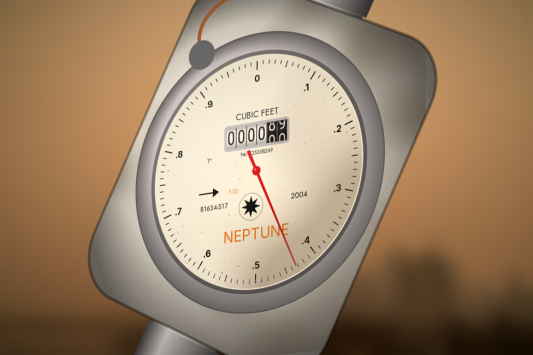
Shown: 89.43 ft³
